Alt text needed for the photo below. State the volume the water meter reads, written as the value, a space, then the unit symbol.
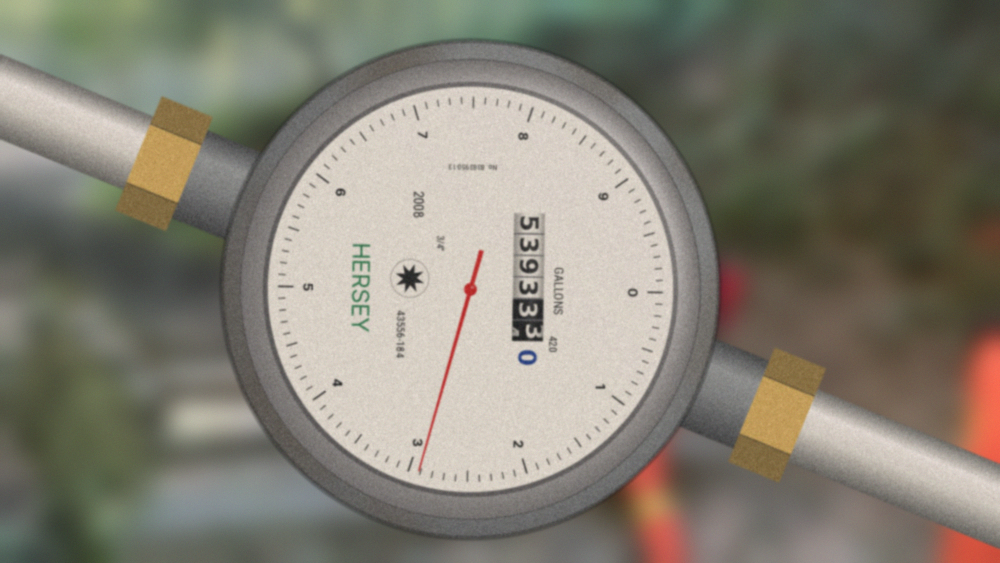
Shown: 5393332.9 gal
